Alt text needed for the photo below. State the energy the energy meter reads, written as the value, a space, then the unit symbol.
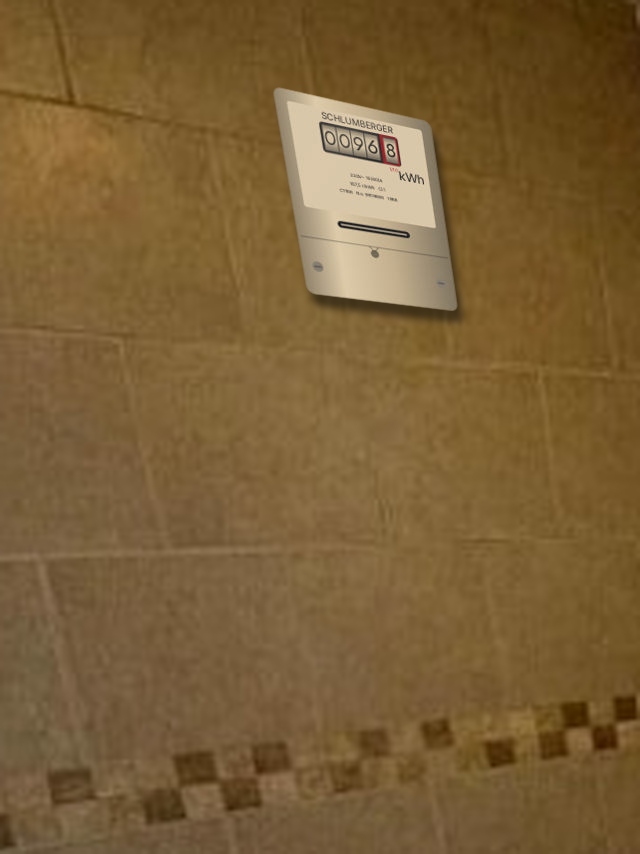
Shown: 96.8 kWh
